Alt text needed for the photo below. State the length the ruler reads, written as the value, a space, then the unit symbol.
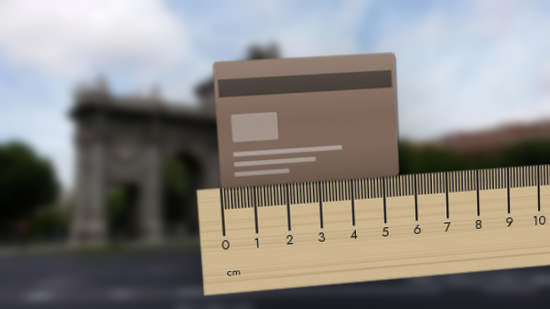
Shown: 5.5 cm
